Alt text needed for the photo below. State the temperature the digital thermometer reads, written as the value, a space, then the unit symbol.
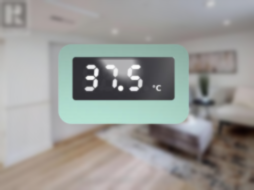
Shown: 37.5 °C
